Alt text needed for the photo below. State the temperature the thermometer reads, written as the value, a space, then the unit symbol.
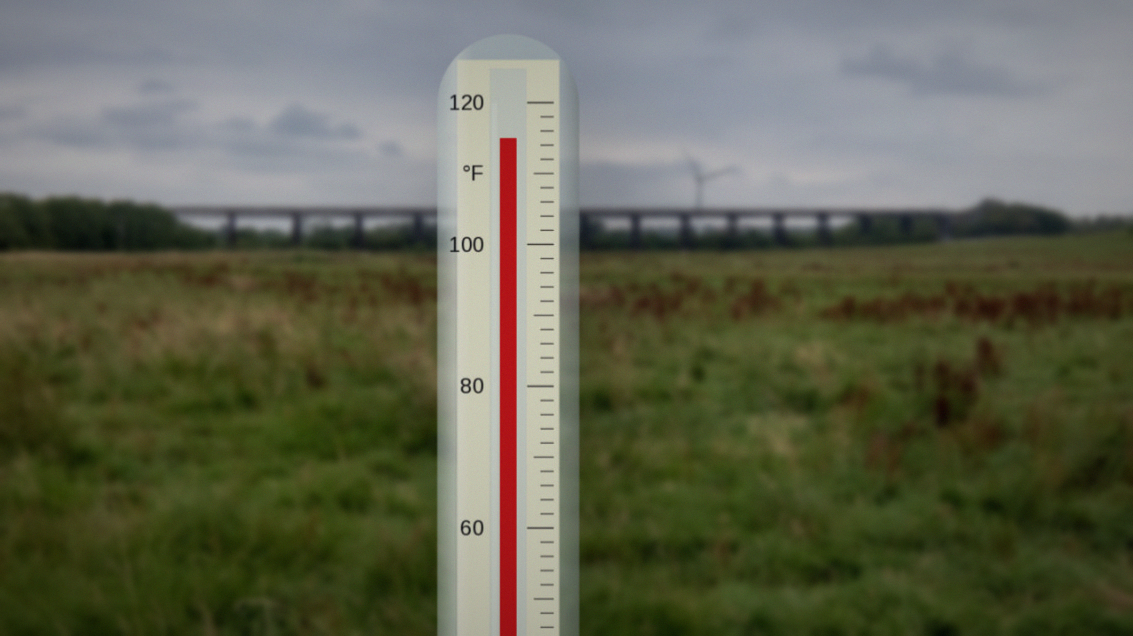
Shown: 115 °F
